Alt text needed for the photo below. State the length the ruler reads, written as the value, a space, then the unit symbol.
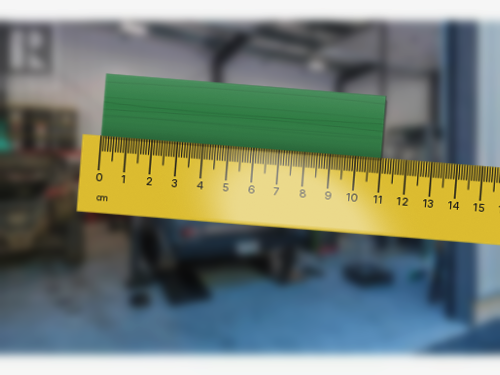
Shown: 11 cm
